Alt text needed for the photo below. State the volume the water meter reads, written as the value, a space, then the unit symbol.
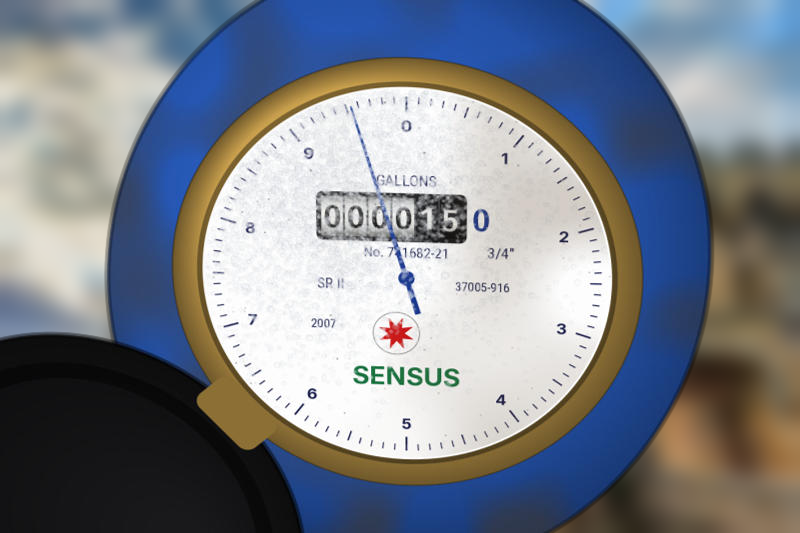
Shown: 149.5 gal
